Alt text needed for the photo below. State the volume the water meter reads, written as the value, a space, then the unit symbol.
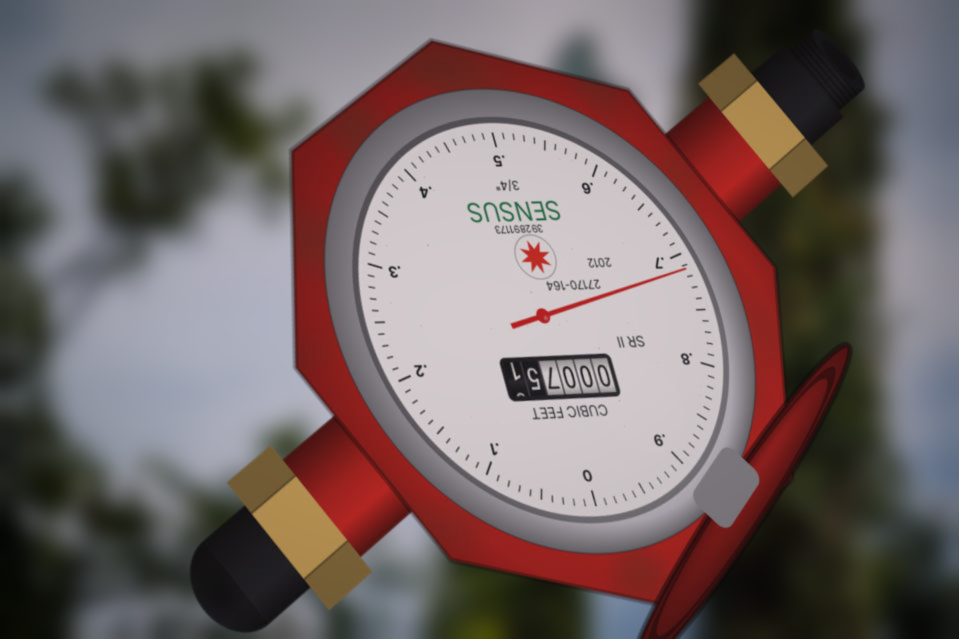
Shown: 750.71 ft³
